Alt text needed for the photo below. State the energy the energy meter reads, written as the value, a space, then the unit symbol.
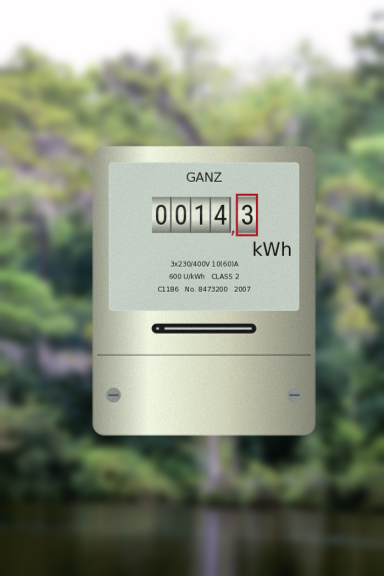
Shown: 14.3 kWh
